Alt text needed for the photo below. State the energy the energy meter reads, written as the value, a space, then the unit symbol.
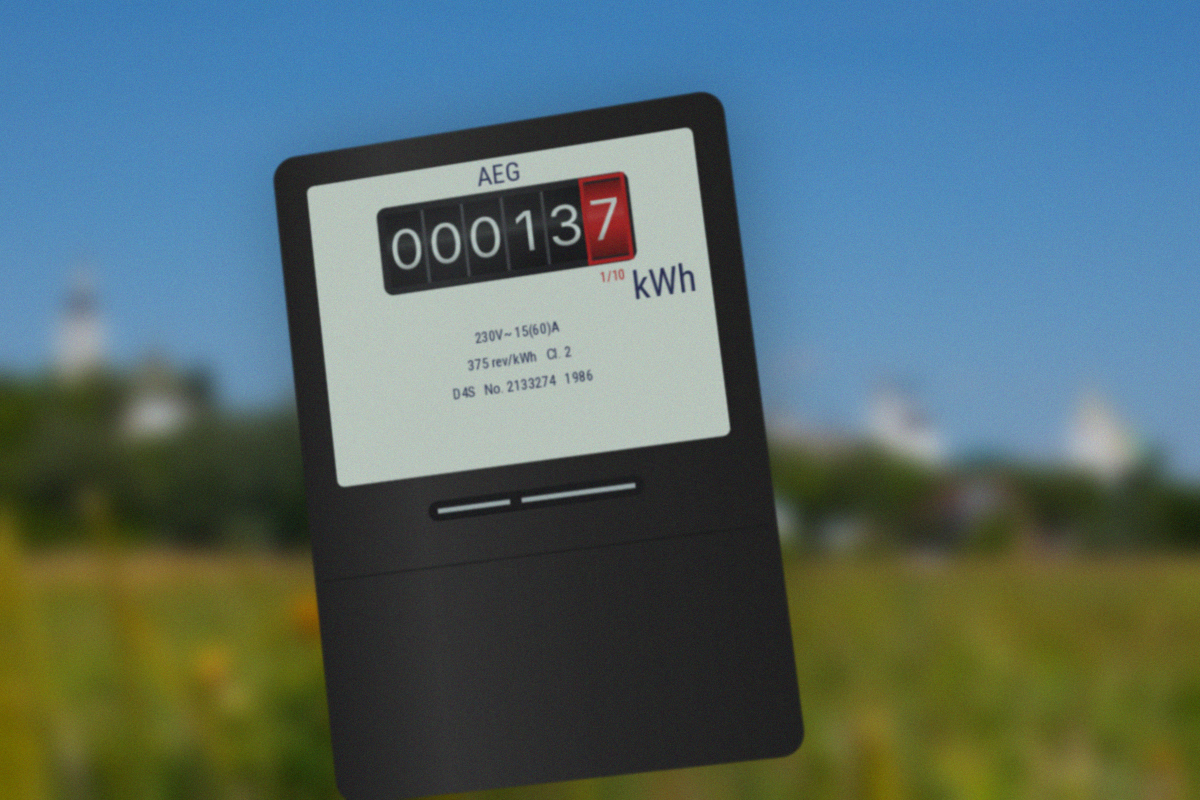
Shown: 13.7 kWh
